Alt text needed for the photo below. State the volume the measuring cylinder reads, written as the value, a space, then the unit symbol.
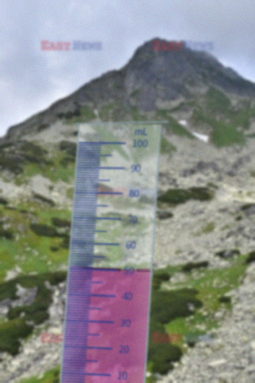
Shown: 50 mL
